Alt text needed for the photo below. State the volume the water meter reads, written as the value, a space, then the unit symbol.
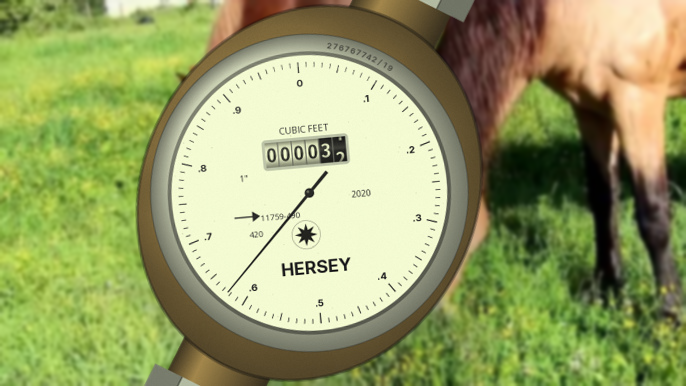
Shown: 31.62 ft³
